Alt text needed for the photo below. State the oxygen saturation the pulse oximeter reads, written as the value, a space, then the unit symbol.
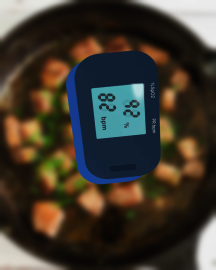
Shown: 92 %
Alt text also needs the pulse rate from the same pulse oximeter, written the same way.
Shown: 82 bpm
